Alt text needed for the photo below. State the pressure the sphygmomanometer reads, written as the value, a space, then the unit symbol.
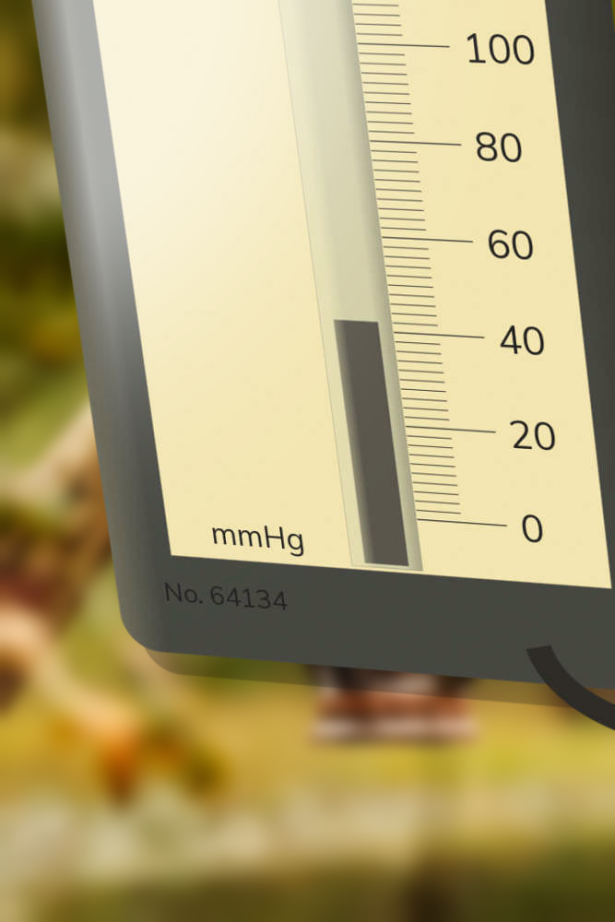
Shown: 42 mmHg
